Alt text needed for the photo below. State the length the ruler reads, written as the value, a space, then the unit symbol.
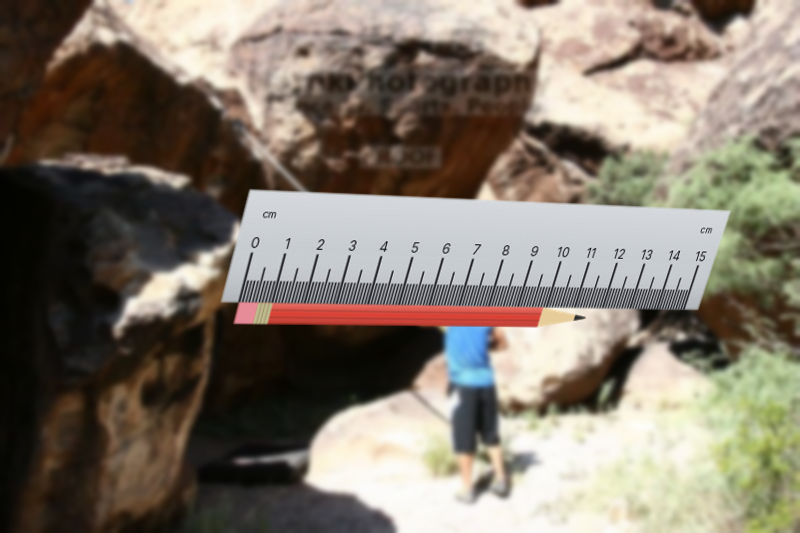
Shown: 11.5 cm
